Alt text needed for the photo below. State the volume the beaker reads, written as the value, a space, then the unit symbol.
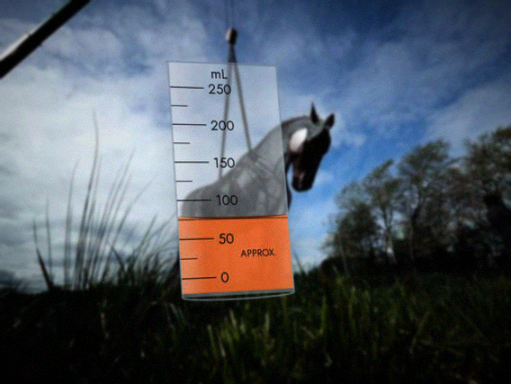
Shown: 75 mL
